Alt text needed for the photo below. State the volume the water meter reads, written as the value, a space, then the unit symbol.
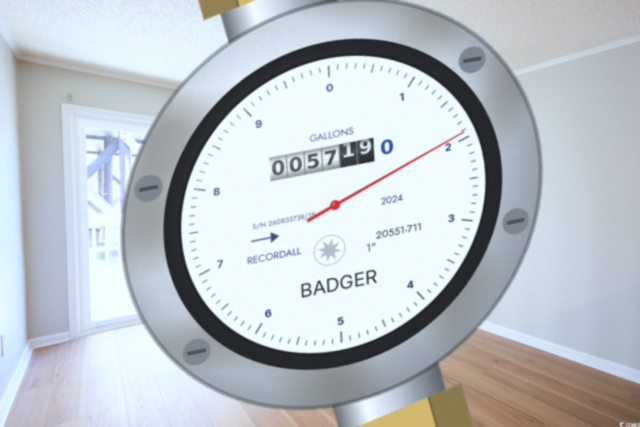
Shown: 57191.9 gal
